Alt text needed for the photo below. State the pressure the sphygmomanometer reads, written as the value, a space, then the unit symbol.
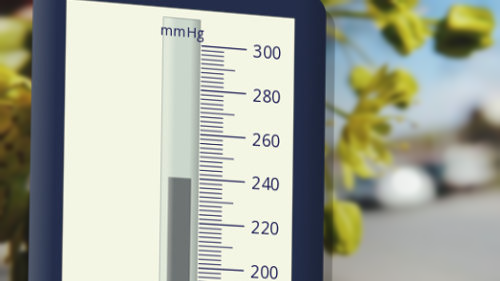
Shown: 240 mmHg
